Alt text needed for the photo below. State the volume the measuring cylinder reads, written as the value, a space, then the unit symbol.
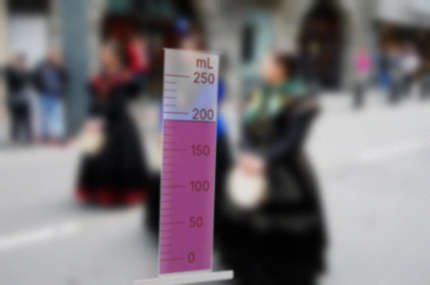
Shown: 190 mL
